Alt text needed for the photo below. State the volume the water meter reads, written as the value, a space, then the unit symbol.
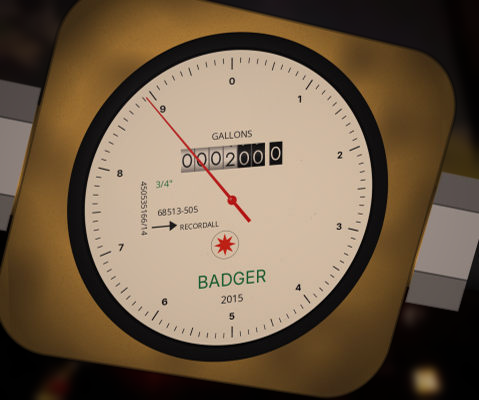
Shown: 1998.9 gal
